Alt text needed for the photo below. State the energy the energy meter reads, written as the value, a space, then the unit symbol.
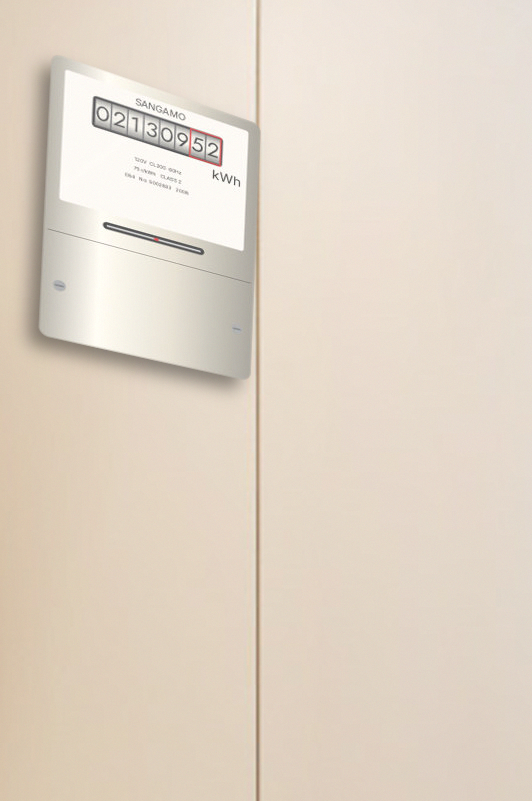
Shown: 21309.52 kWh
